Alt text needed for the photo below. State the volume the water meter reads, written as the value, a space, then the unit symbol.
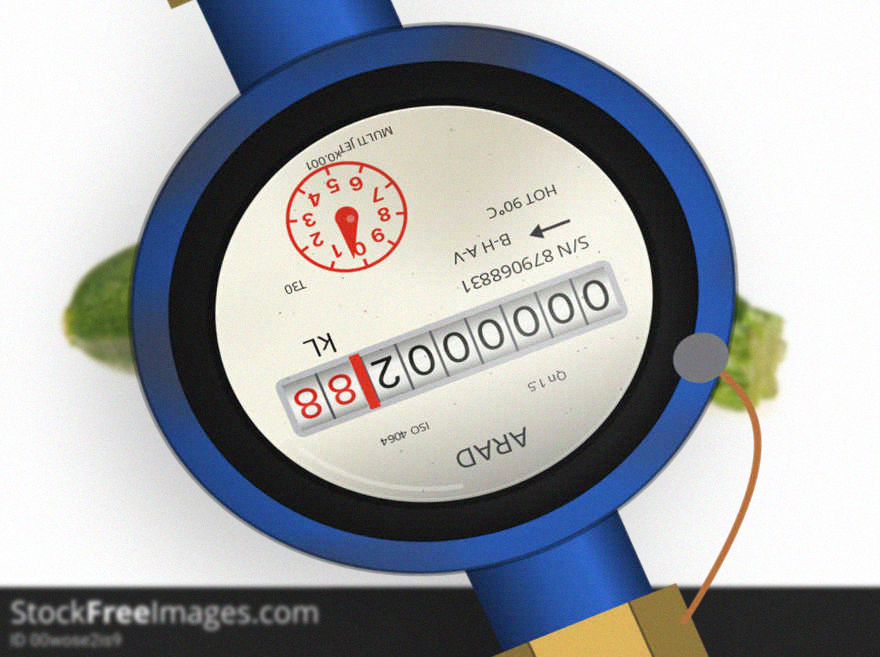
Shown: 2.880 kL
